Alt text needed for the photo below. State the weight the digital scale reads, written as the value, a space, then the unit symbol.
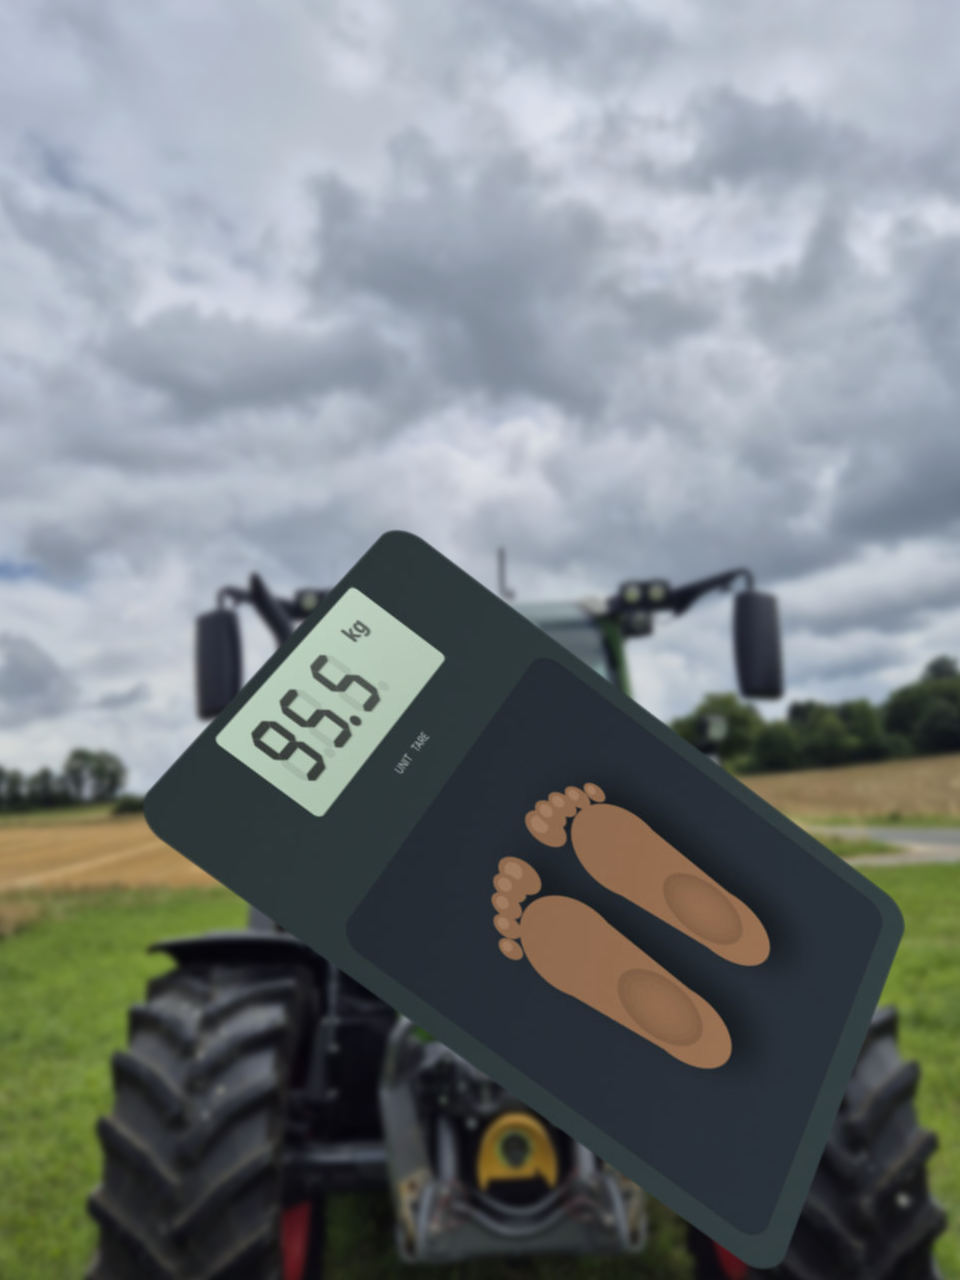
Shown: 95.5 kg
